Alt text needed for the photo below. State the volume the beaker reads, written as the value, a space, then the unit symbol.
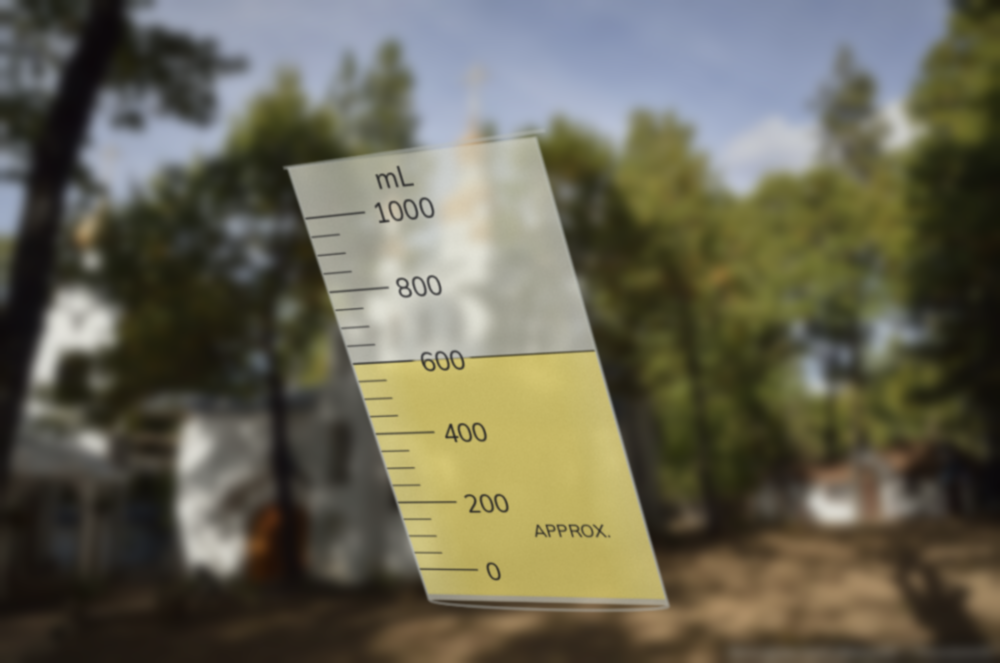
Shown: 600 mL
